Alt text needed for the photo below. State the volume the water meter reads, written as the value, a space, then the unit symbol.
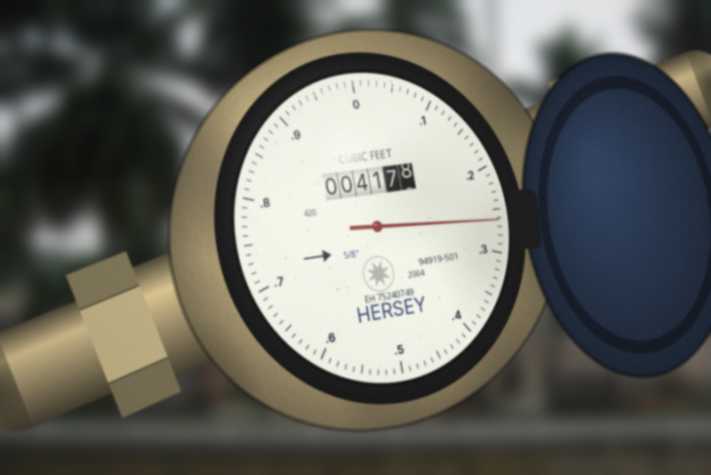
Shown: 4178.26 ft³
